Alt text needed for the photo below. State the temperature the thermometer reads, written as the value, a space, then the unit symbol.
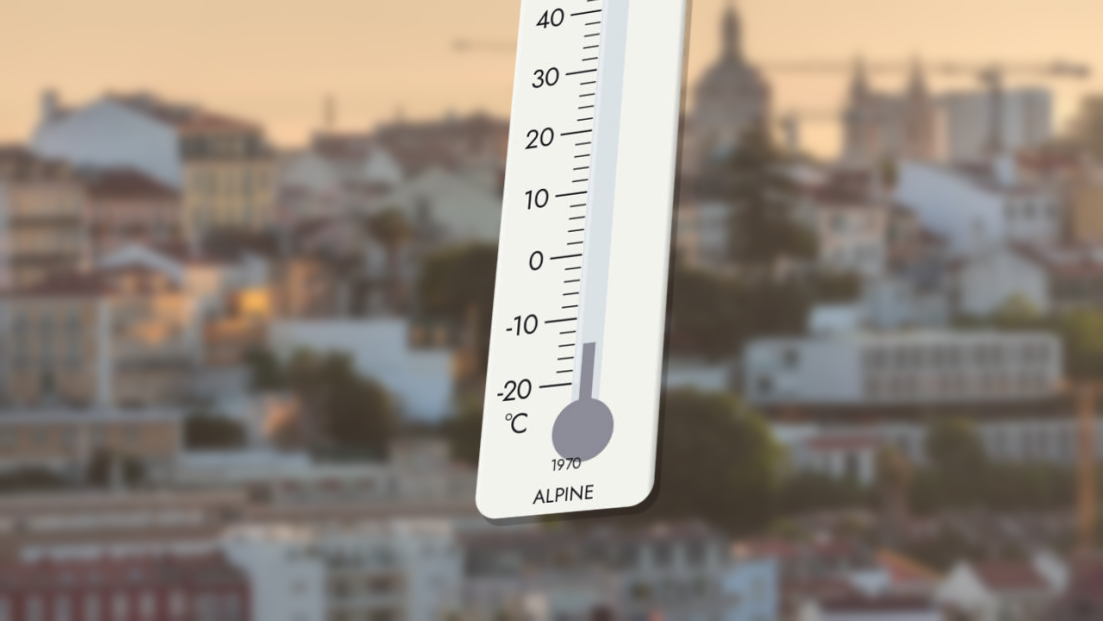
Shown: -14 °C
